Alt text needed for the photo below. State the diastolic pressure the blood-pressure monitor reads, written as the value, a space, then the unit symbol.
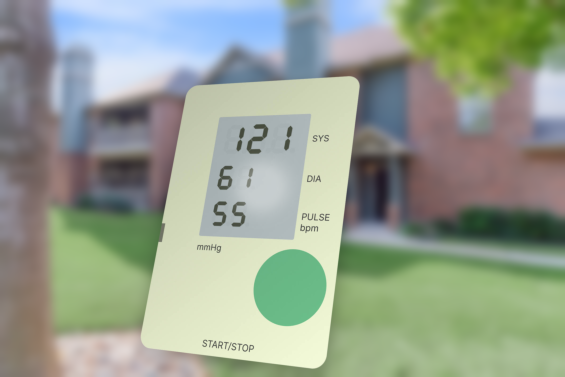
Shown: 61 mmHg
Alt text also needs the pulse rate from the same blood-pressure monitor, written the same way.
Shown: 55 bpm
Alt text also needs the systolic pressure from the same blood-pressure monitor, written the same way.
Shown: 121 mmHg
